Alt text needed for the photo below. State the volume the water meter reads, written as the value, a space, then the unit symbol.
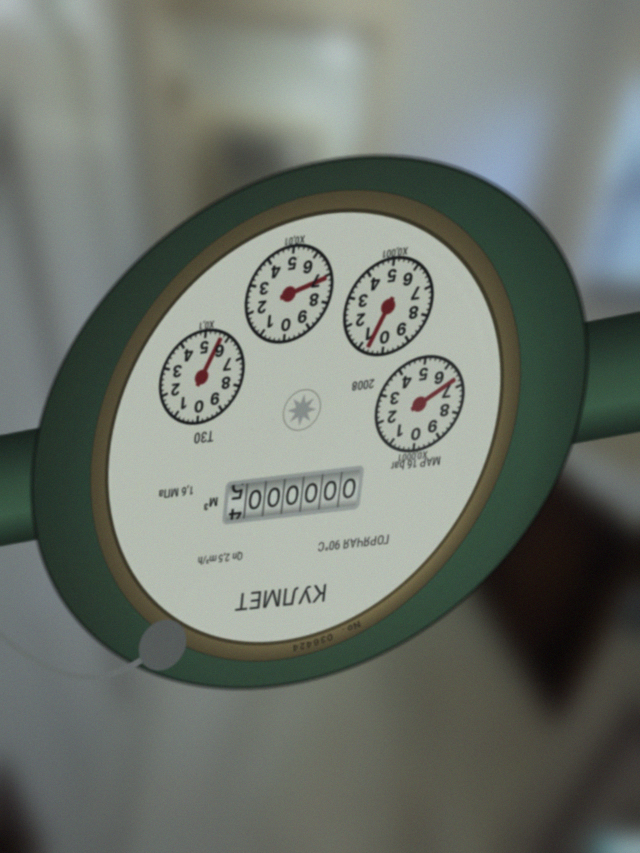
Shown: 4.5706 m³
